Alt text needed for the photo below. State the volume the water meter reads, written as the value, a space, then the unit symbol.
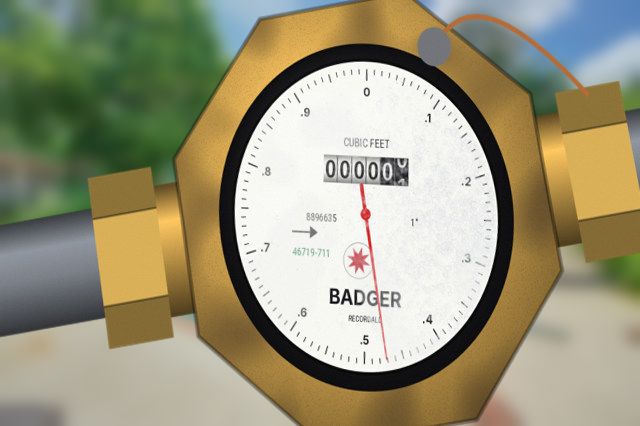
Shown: 0.47 ft³
